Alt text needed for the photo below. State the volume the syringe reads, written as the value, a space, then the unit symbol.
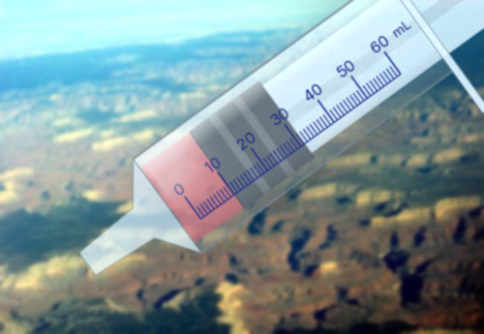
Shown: 10 mL
